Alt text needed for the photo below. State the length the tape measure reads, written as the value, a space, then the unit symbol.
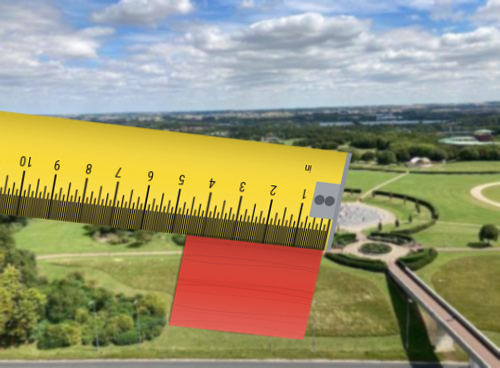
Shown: 4.5 in
